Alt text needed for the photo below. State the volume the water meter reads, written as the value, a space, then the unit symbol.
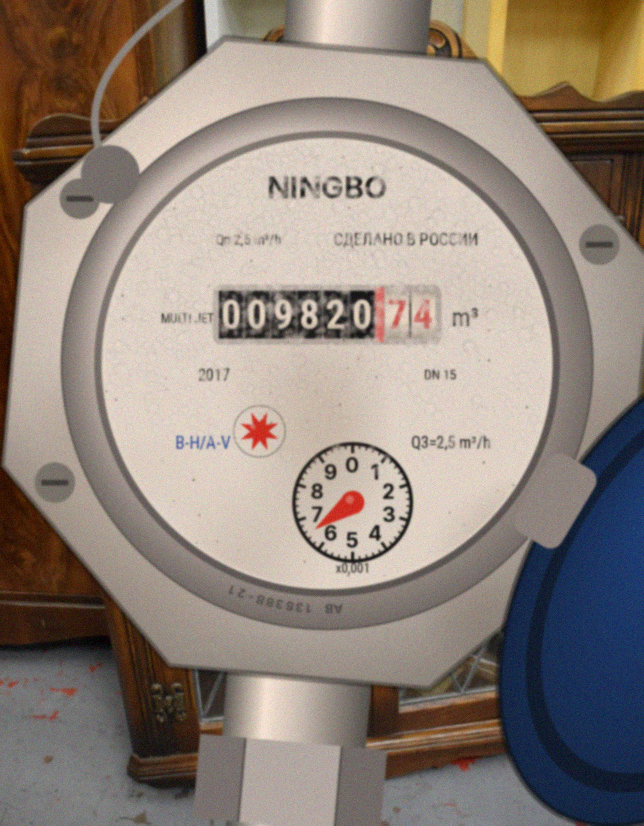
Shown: 9820.746 m³
